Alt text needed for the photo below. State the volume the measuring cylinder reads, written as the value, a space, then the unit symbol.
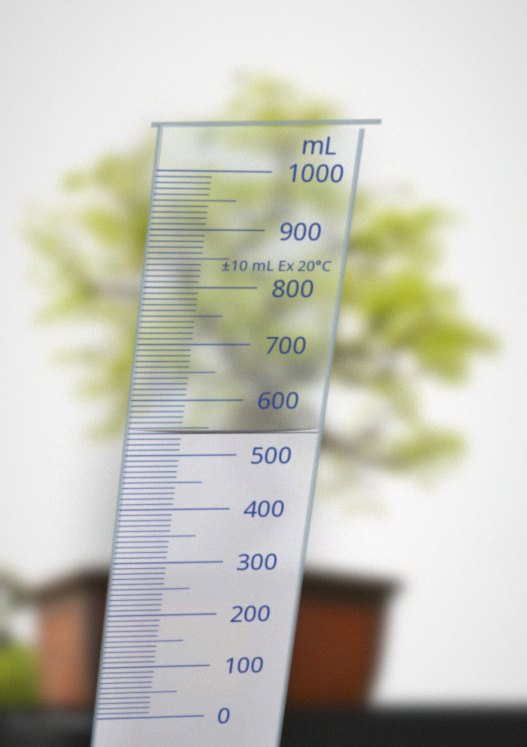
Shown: 540 mL
